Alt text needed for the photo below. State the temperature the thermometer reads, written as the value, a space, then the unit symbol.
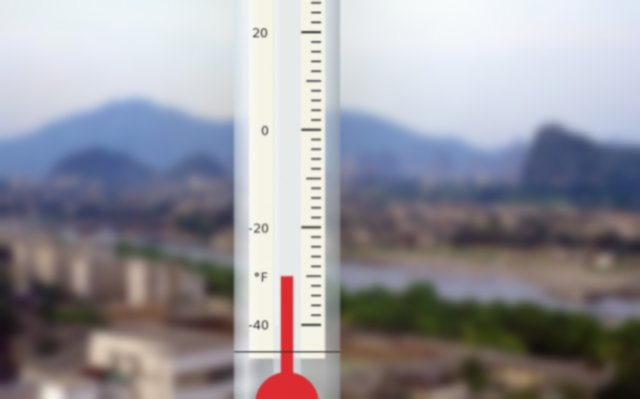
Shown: -30 °F
